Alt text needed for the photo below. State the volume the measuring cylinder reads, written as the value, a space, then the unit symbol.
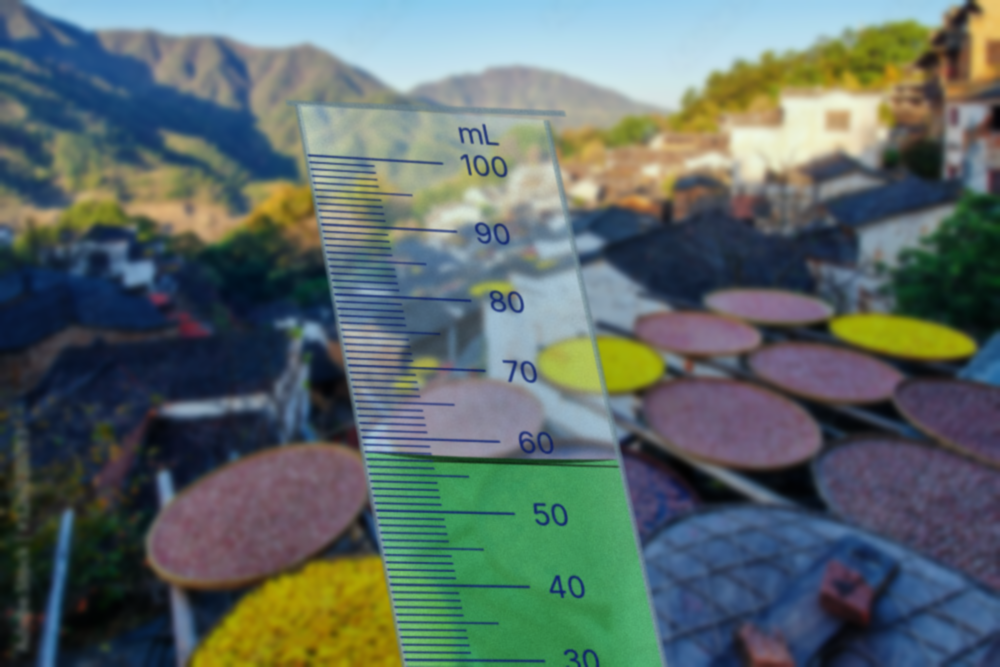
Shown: 57 mL
